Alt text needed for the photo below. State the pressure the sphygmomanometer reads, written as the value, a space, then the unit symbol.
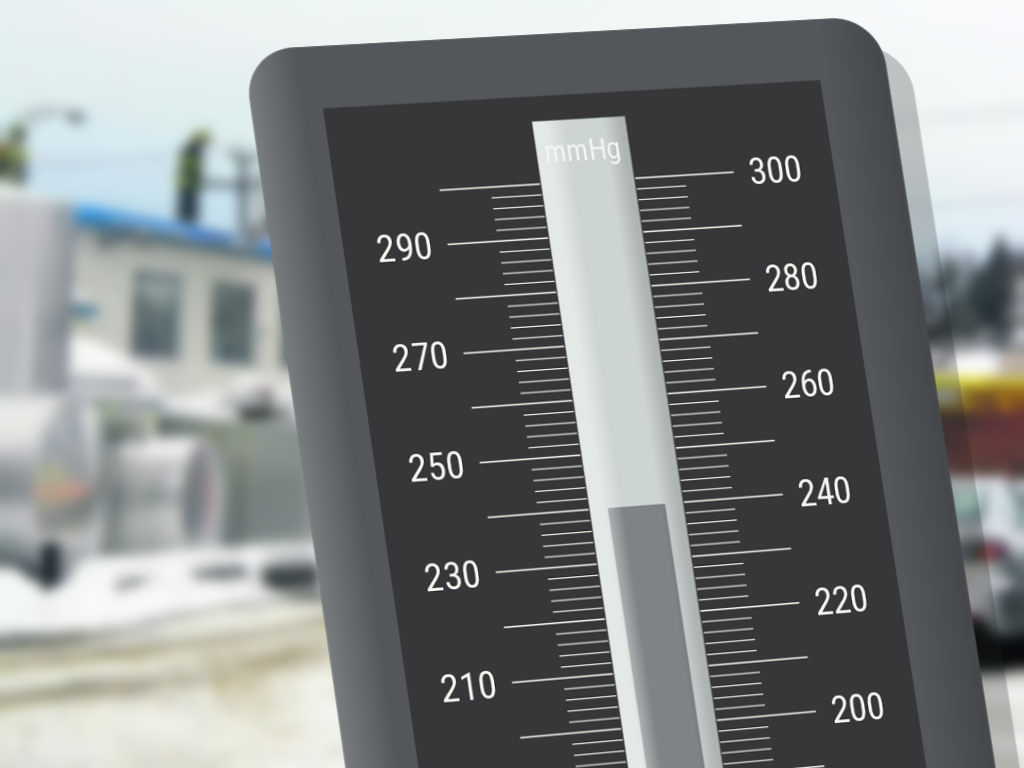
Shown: 240 mmHg
